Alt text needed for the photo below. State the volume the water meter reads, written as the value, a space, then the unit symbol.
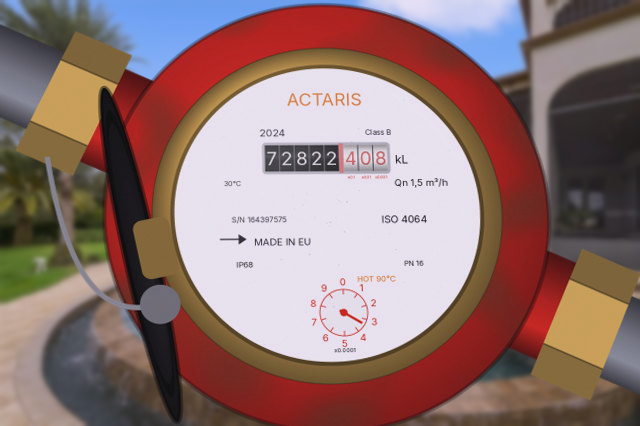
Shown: 72822.4083 kL
